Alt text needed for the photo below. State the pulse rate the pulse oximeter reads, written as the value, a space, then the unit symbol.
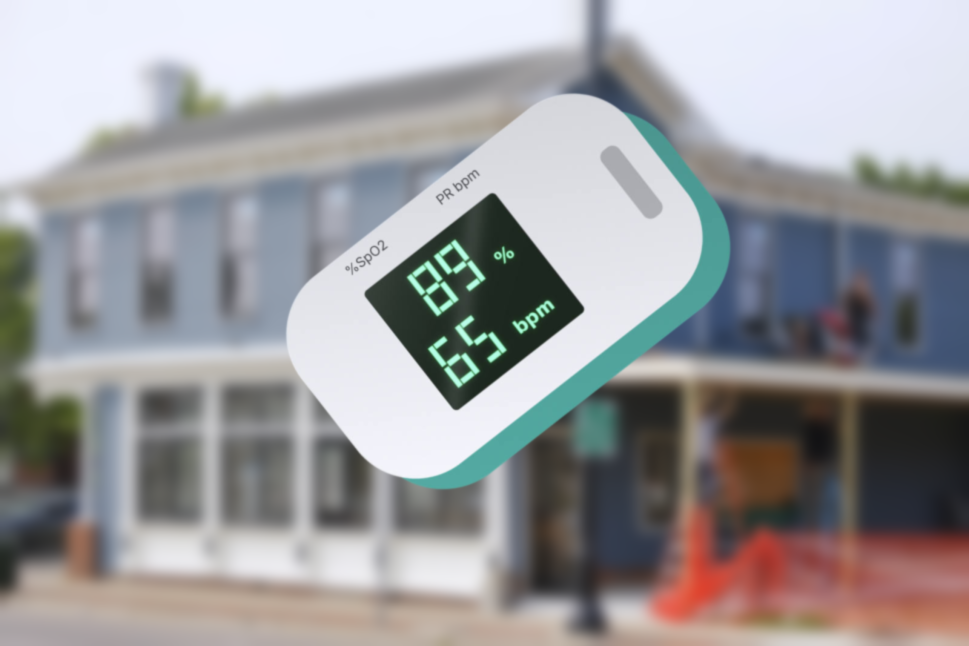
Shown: 65 bpm
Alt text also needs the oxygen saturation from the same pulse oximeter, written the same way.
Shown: 89 %
